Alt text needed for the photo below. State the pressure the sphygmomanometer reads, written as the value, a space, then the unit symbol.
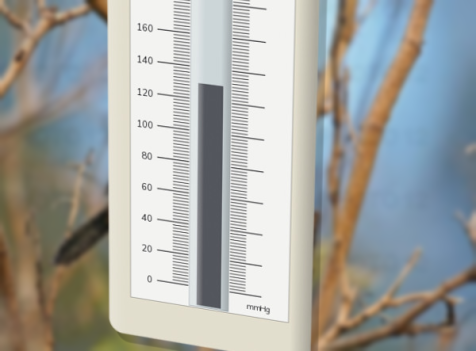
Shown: 130 mmHg
